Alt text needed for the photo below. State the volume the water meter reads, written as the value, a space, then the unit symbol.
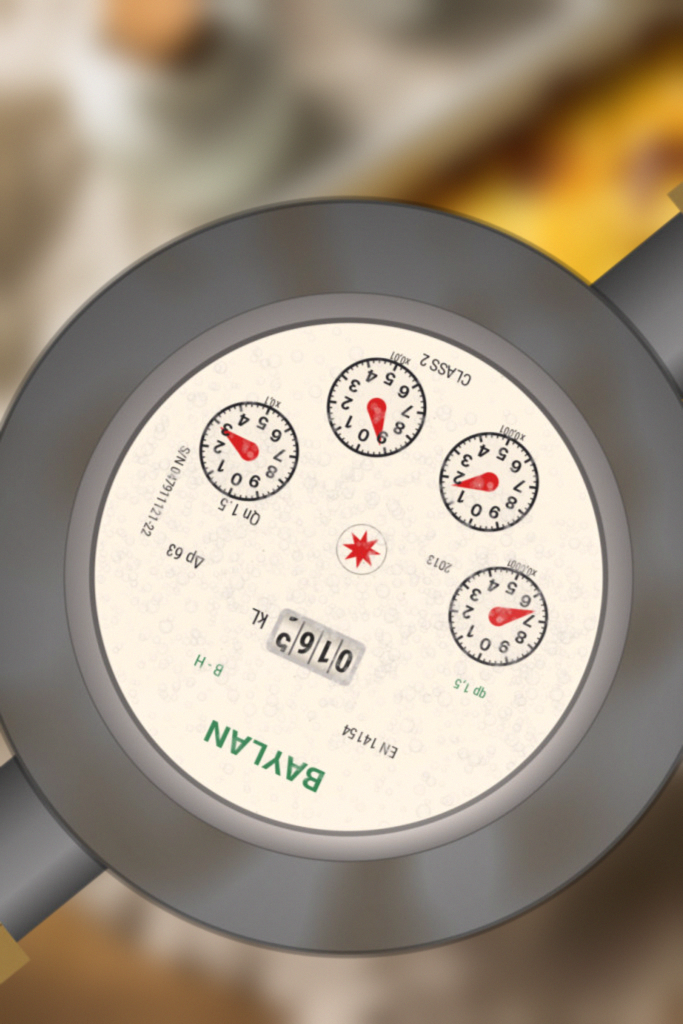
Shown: 165.2916 kL
